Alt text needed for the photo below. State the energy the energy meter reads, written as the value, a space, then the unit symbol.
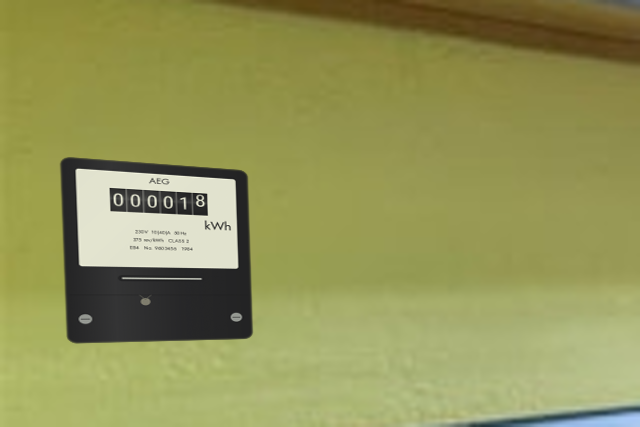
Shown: 18 kWh
